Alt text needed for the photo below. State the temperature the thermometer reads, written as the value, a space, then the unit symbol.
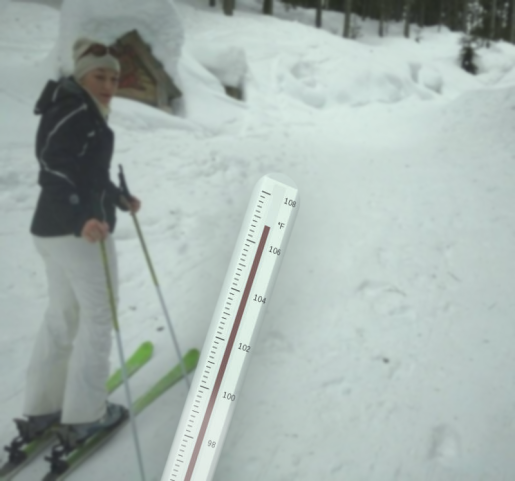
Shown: 106.8 °F
